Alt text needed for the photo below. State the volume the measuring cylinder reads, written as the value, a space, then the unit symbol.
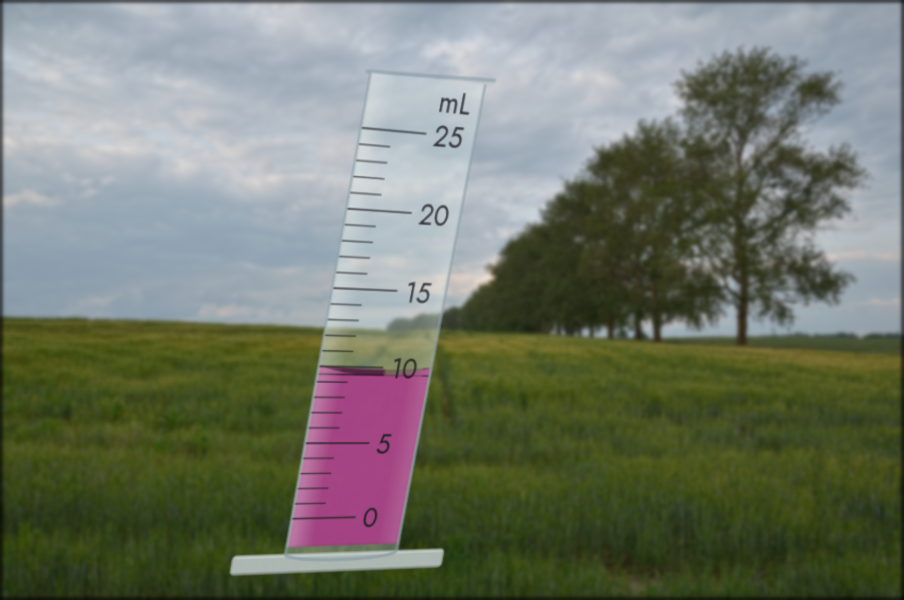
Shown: 9.5 mL
